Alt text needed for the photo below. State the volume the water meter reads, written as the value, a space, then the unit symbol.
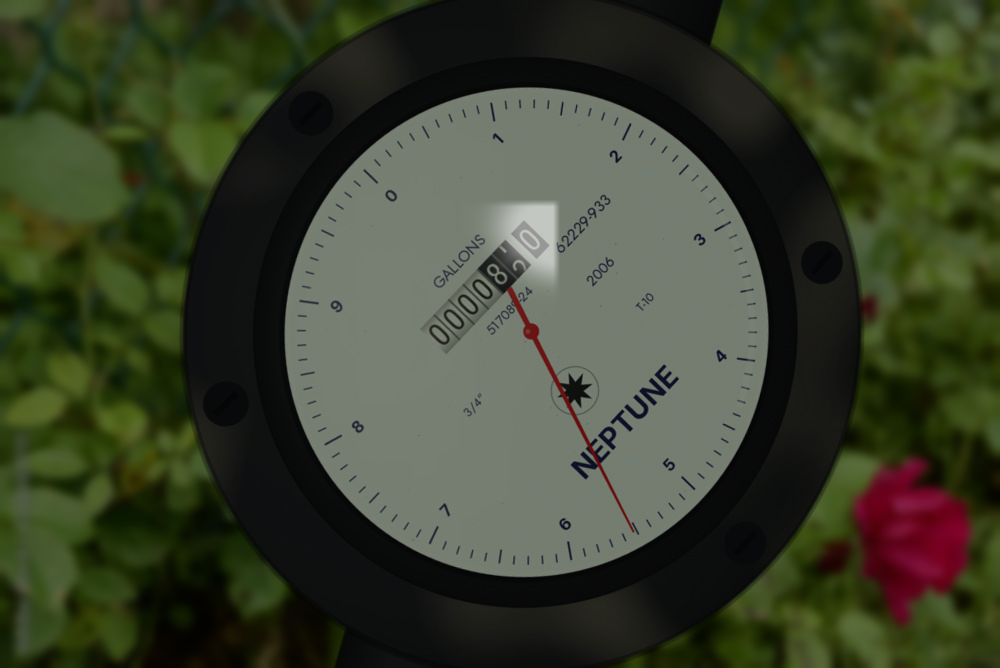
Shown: 815.5 gal
